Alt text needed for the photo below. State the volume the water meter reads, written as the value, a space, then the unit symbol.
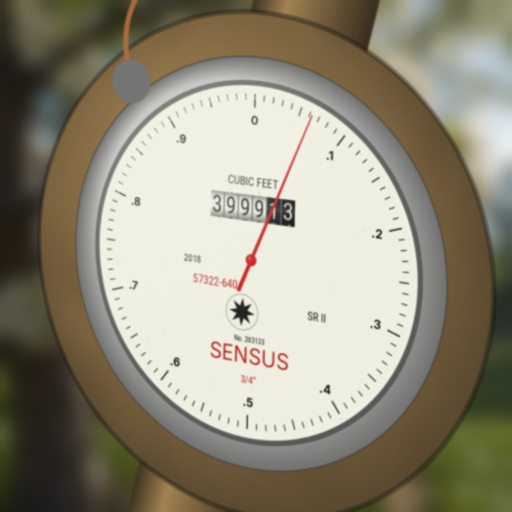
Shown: 399913.06 ft³
